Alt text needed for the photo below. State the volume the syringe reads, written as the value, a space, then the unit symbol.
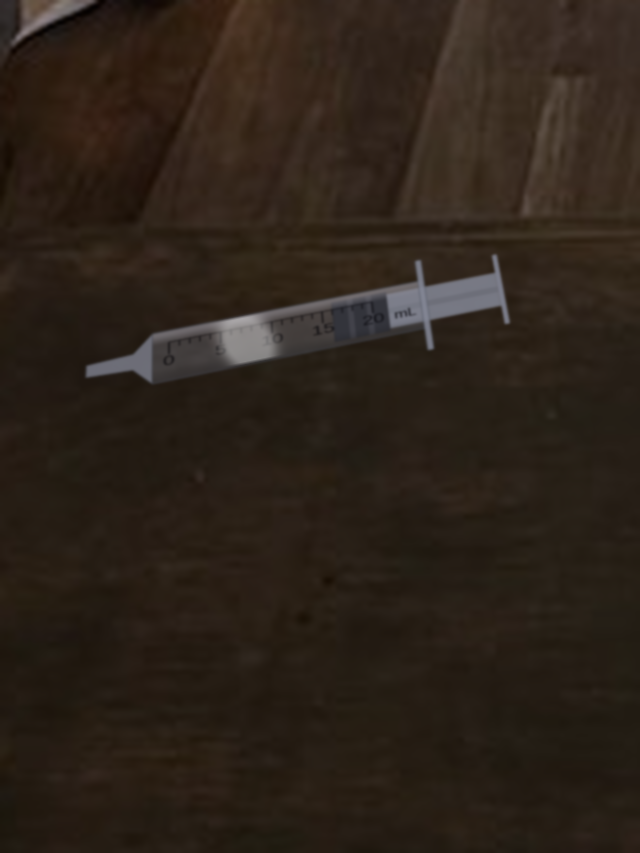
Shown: 16 mL
